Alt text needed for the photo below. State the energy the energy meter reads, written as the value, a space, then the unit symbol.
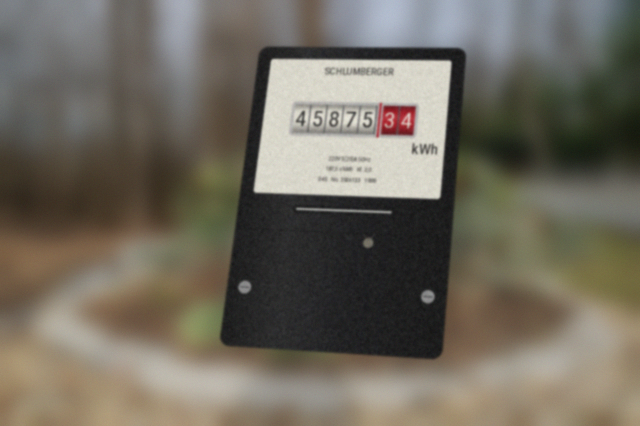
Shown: 45875.34 kWh
